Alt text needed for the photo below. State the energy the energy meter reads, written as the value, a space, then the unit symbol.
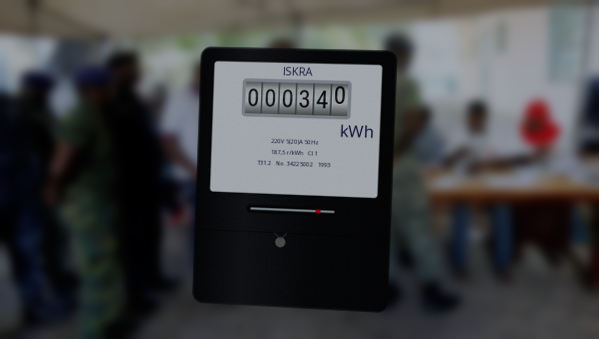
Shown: 340 kWh
